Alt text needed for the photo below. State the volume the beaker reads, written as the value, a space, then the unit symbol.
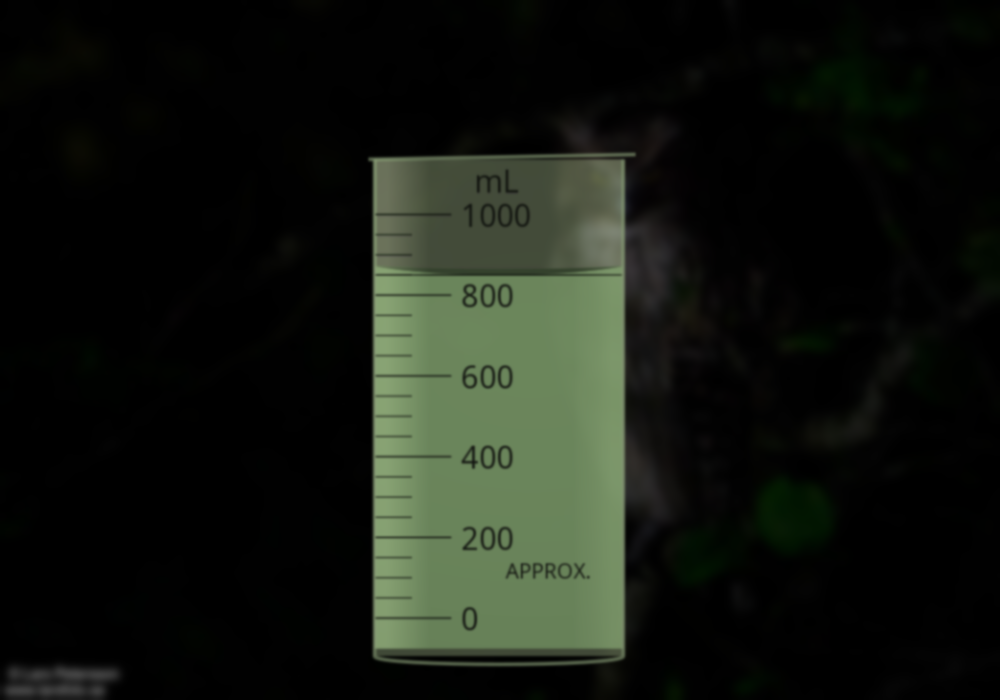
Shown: 850 mL
